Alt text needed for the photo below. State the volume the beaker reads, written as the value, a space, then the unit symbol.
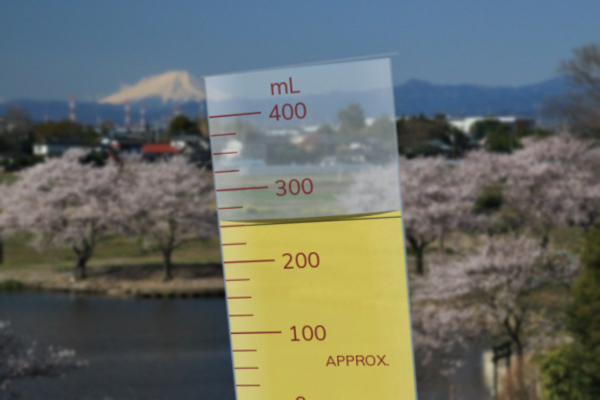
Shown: 250 mL
